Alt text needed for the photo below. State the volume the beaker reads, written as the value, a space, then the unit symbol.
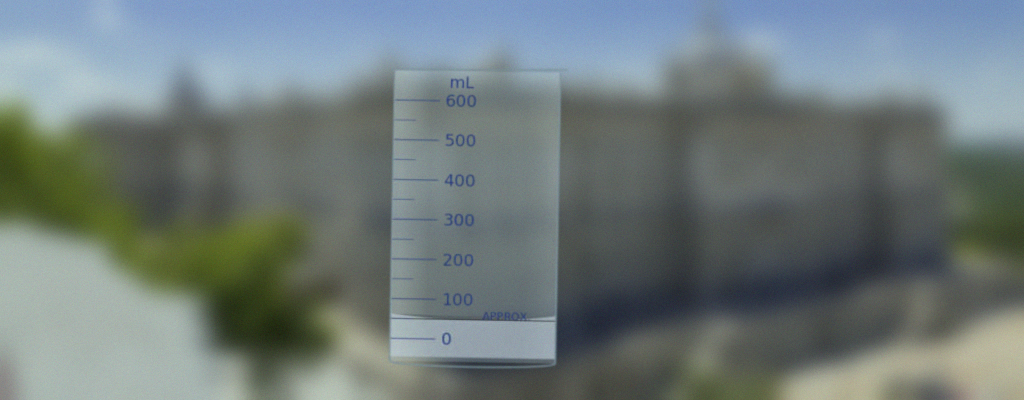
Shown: 50 mL
